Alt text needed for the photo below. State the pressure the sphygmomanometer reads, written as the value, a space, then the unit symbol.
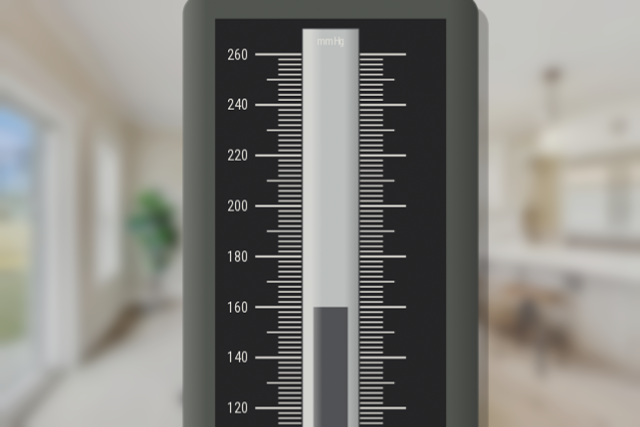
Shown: 160 mmHg
